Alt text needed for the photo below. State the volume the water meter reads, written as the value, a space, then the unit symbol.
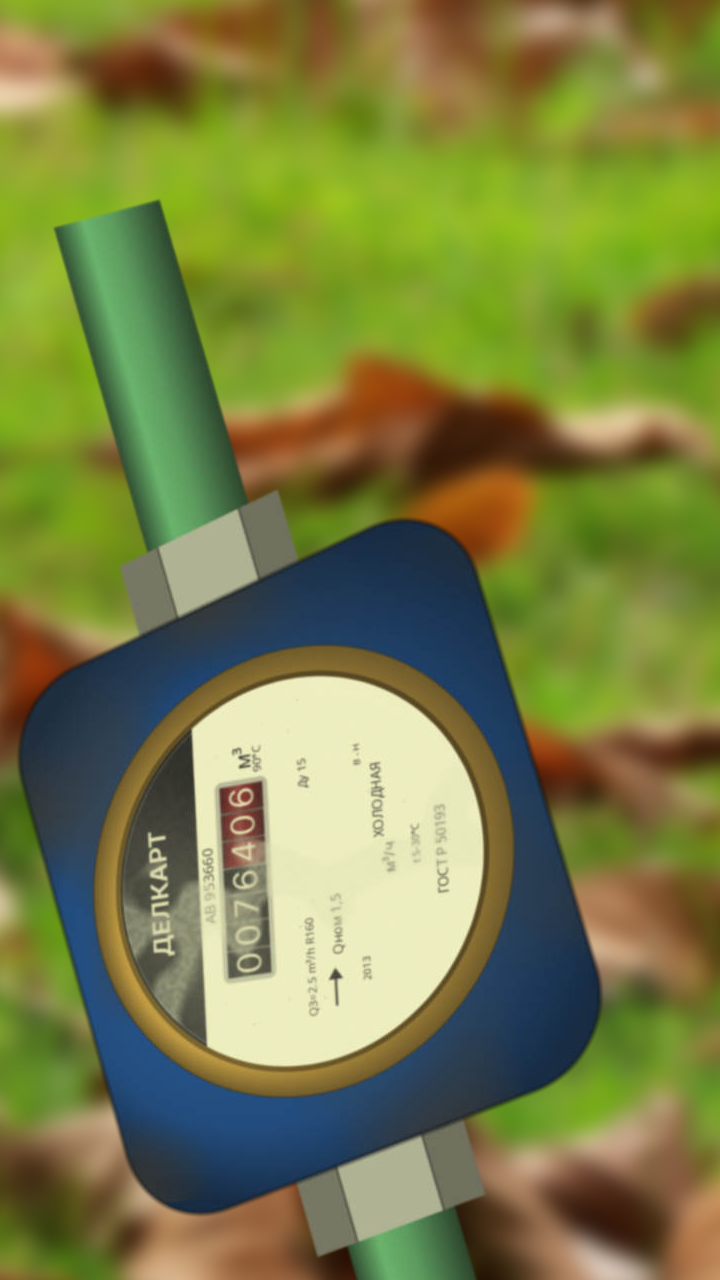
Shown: 76.406 m³
